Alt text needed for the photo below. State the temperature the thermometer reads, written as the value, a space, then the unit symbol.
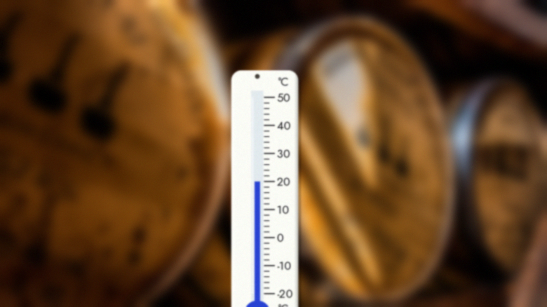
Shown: 20 °C
